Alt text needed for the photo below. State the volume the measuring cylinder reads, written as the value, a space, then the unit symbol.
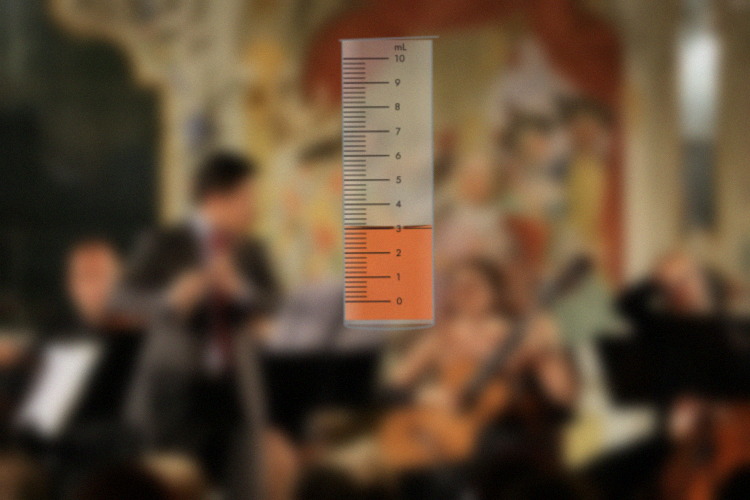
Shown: 3 mL
